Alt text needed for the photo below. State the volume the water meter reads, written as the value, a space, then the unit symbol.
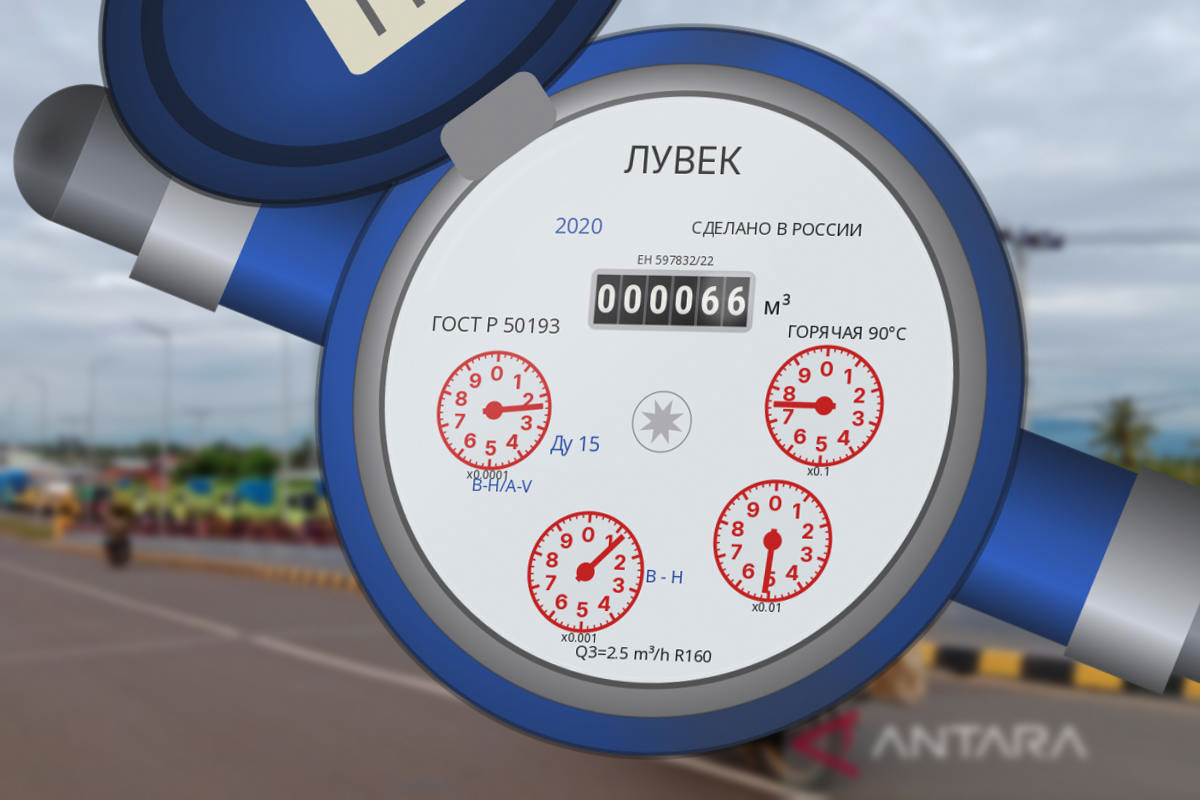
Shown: 66.7512 m³
